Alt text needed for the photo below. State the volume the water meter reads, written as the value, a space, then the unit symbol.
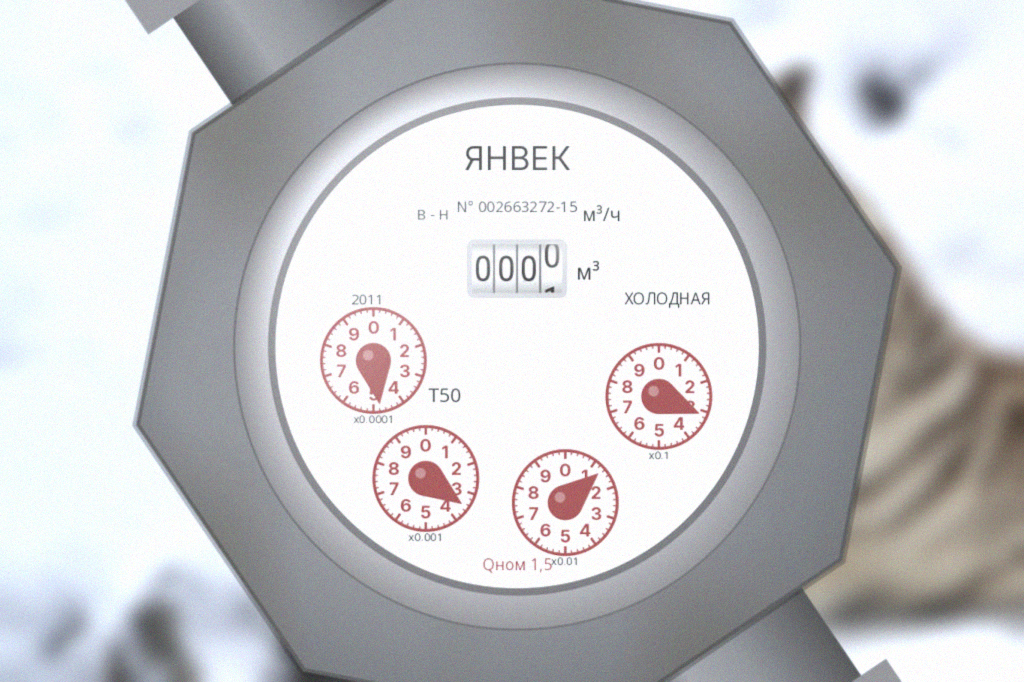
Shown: 0.3134 m³
